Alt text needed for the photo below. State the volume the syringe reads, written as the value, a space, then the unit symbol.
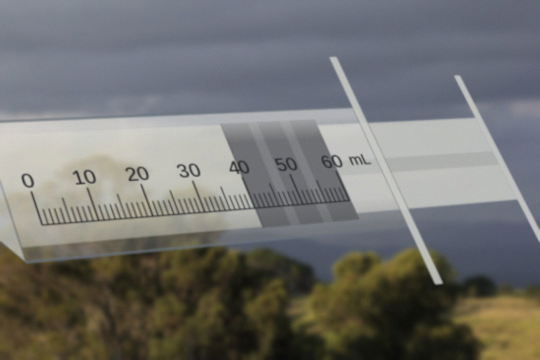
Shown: 40 mL
